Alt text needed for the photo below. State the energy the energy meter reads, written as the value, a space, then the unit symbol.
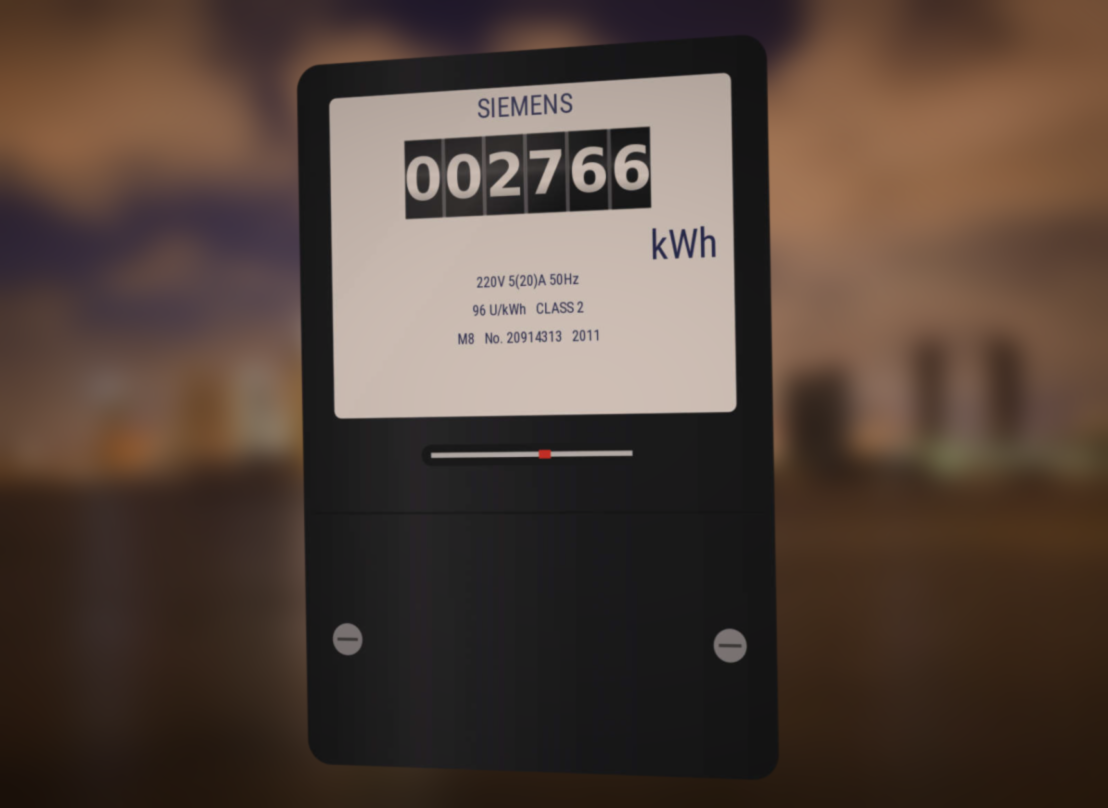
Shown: 2766 kWh
